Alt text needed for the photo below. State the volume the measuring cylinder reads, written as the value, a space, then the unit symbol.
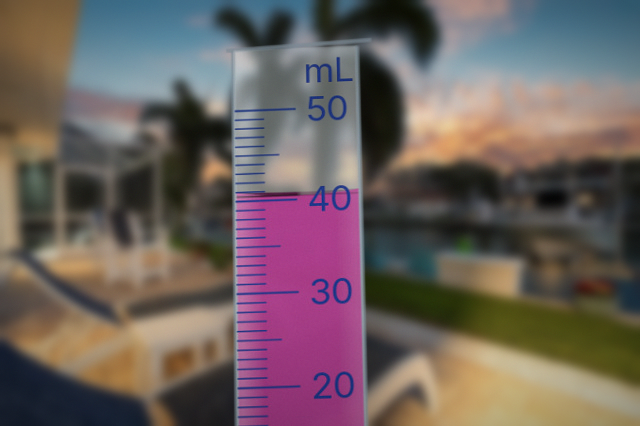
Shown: 40.5 mL
